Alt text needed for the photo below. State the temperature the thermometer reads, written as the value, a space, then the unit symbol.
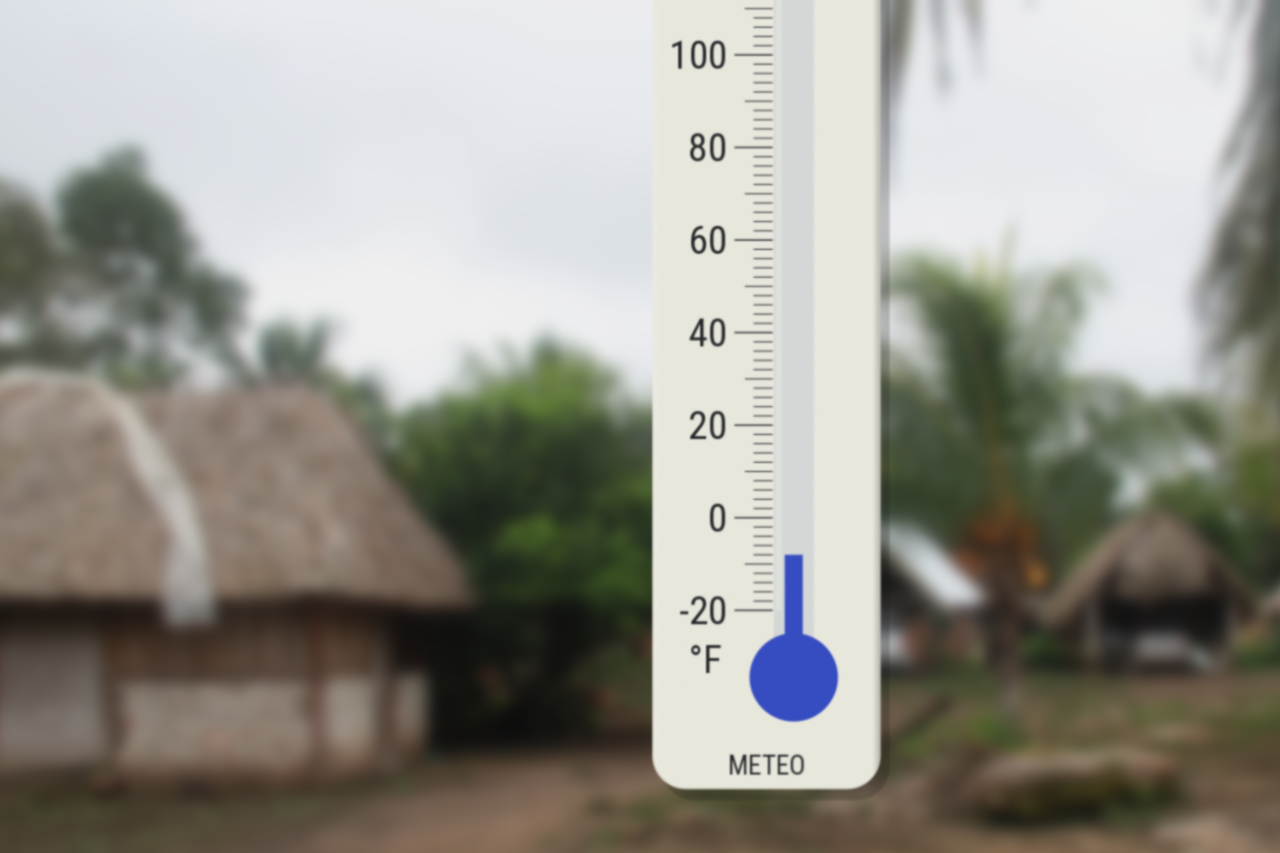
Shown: -8 °F
